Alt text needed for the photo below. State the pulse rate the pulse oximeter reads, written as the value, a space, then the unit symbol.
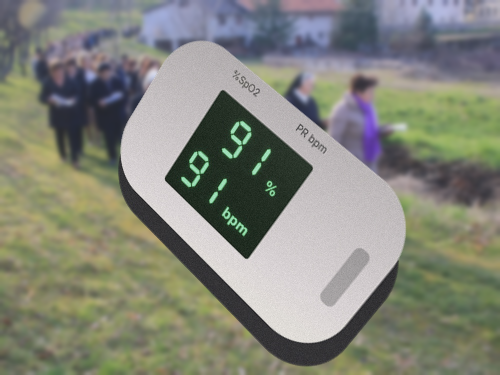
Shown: 91 bpm
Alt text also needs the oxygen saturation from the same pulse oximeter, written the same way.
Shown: 91 %
